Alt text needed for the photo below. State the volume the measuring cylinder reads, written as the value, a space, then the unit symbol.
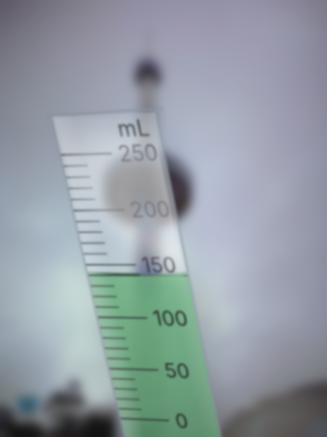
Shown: 140 mL
